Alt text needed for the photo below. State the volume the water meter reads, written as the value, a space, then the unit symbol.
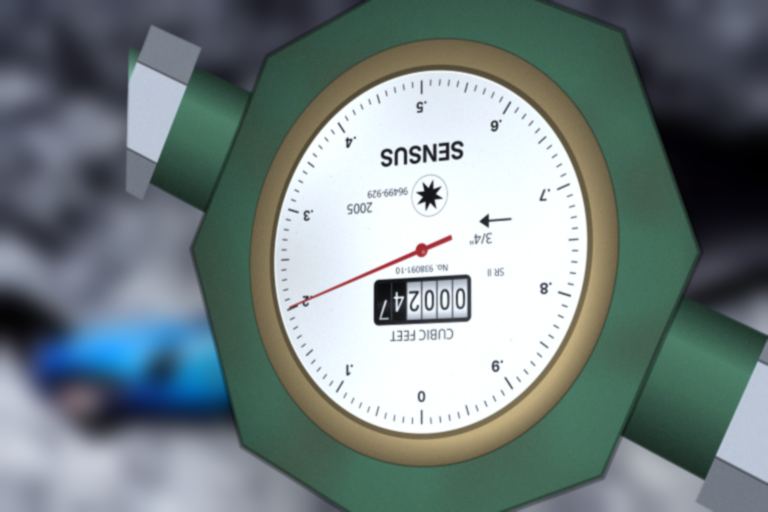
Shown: 247.20 ft³
